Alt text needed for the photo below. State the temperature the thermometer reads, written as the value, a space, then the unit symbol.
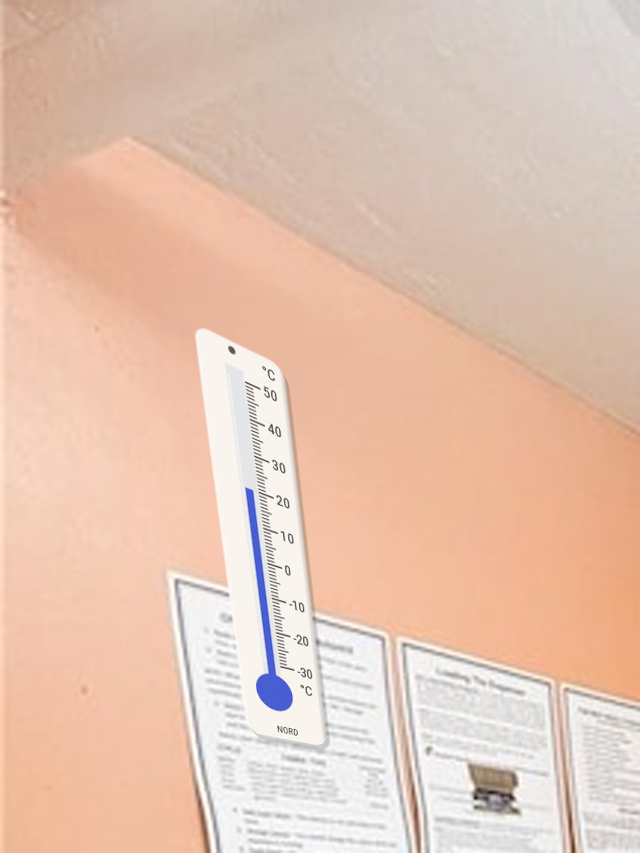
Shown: 20 °C
